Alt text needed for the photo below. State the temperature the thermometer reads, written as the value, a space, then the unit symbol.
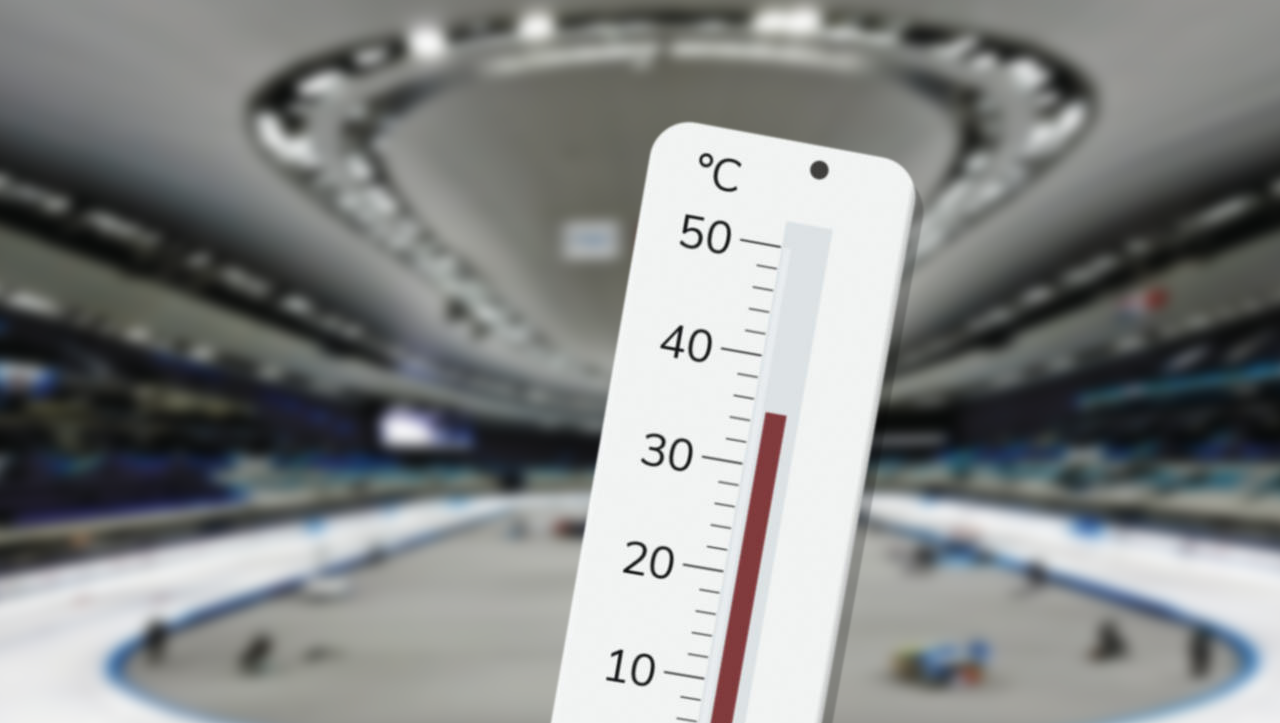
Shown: 35 °C
